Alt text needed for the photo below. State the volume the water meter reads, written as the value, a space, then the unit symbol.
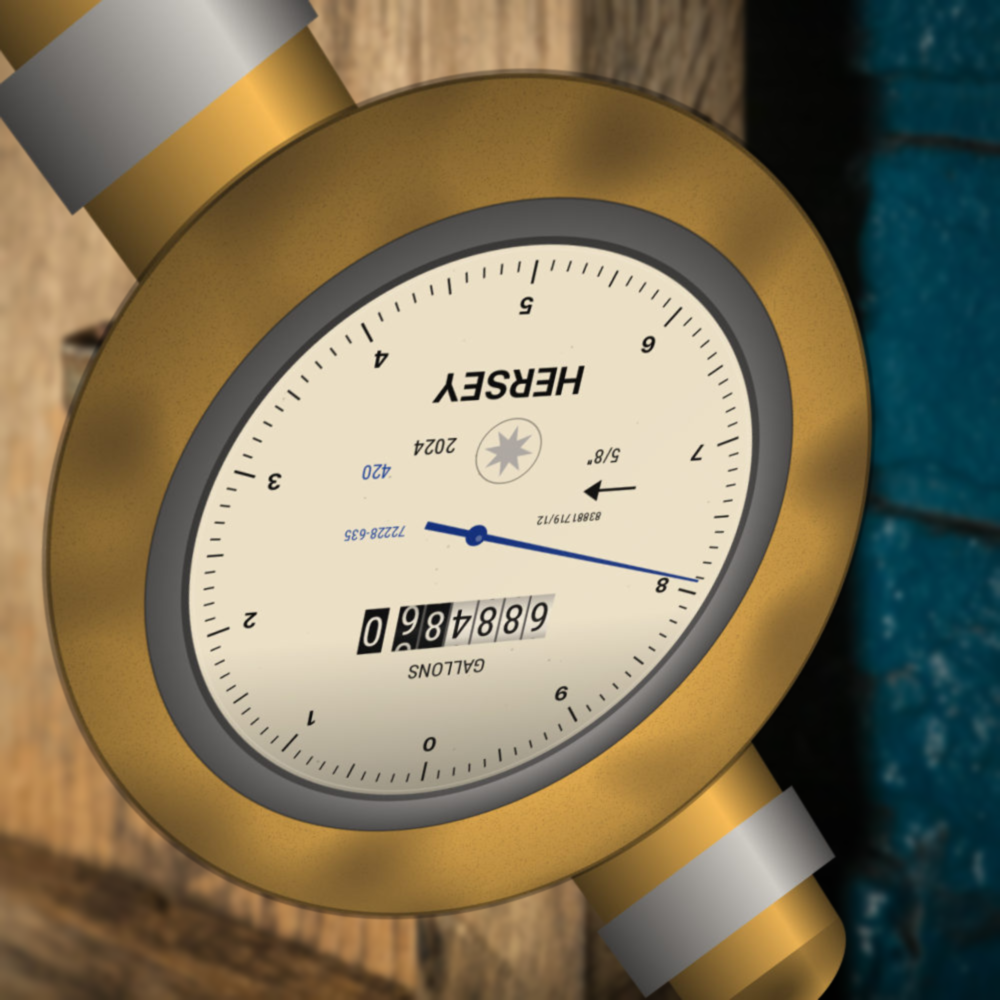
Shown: 6884857.9 gal
